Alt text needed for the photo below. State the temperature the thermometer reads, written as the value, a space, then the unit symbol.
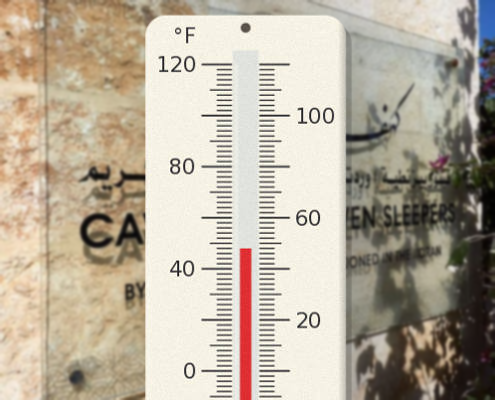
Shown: 48 °F
